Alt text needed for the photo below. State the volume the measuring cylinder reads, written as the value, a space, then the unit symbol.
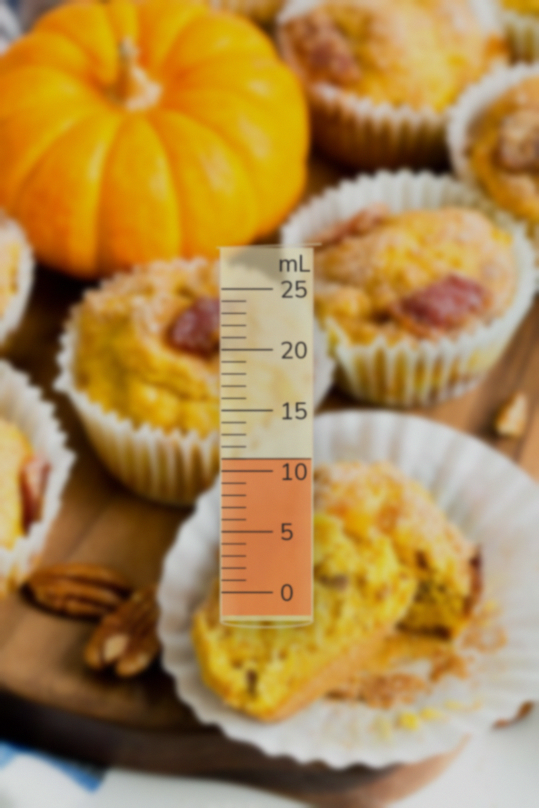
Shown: 11 mL
